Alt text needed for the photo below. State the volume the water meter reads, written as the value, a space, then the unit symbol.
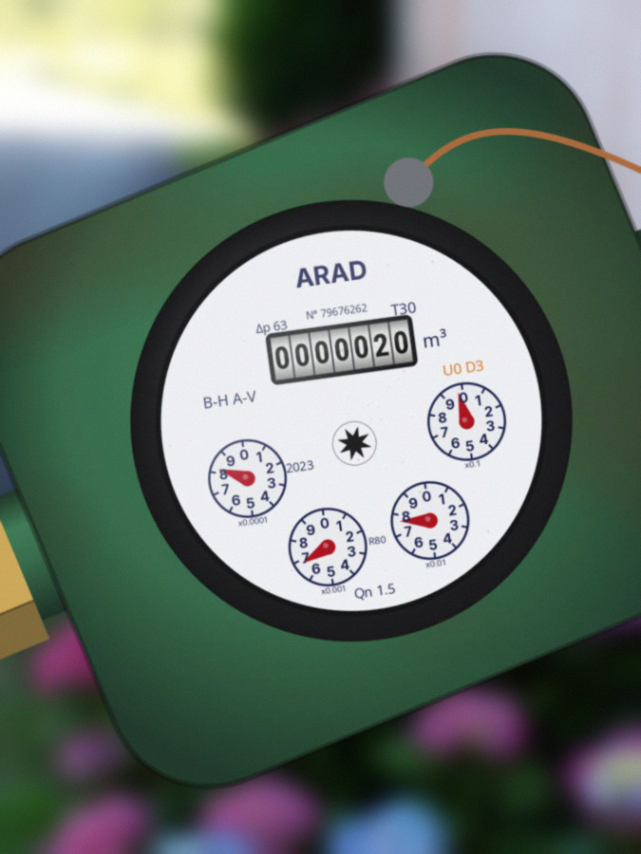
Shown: 19.9768 m³
